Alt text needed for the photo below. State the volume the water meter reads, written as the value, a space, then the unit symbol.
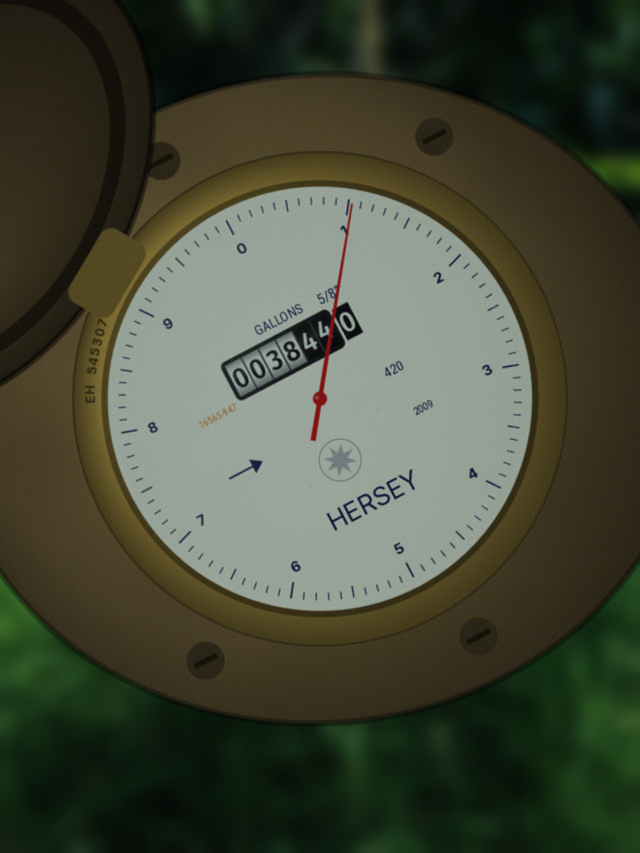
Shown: 38441.0 gal
